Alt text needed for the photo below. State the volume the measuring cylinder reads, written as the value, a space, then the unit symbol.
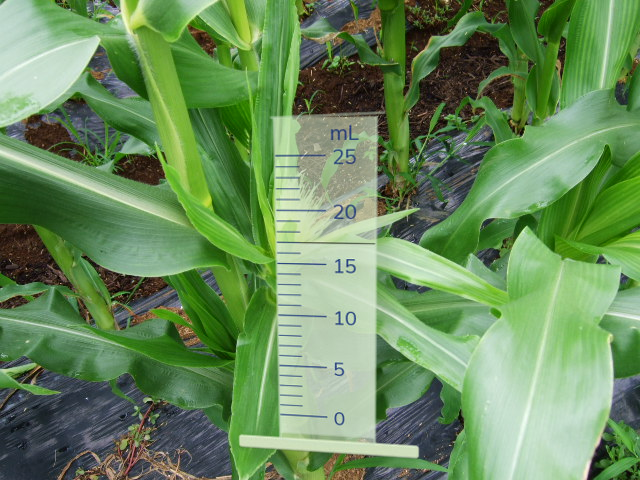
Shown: 17 mL
